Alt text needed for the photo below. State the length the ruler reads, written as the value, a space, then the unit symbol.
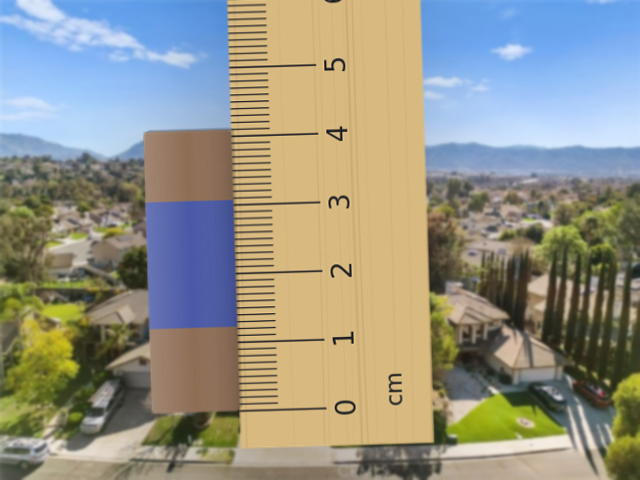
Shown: 4.1 cm
